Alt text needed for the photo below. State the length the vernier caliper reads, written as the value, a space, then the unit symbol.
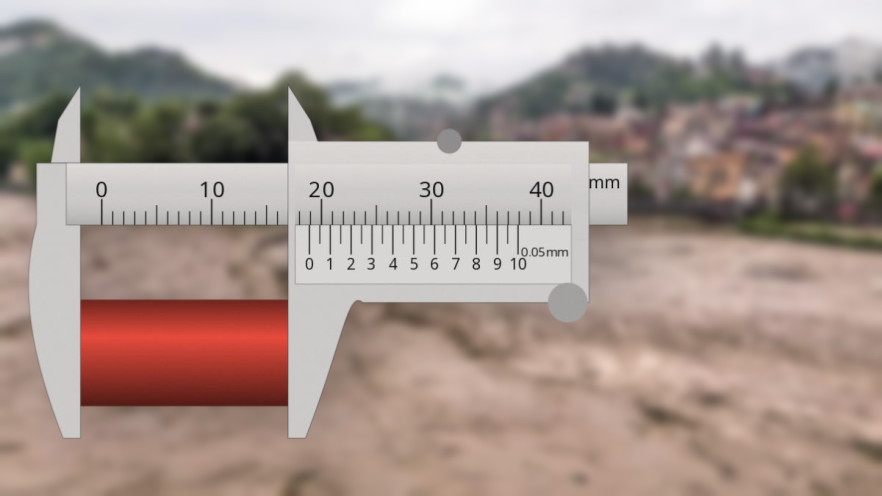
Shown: 18.9 mm
